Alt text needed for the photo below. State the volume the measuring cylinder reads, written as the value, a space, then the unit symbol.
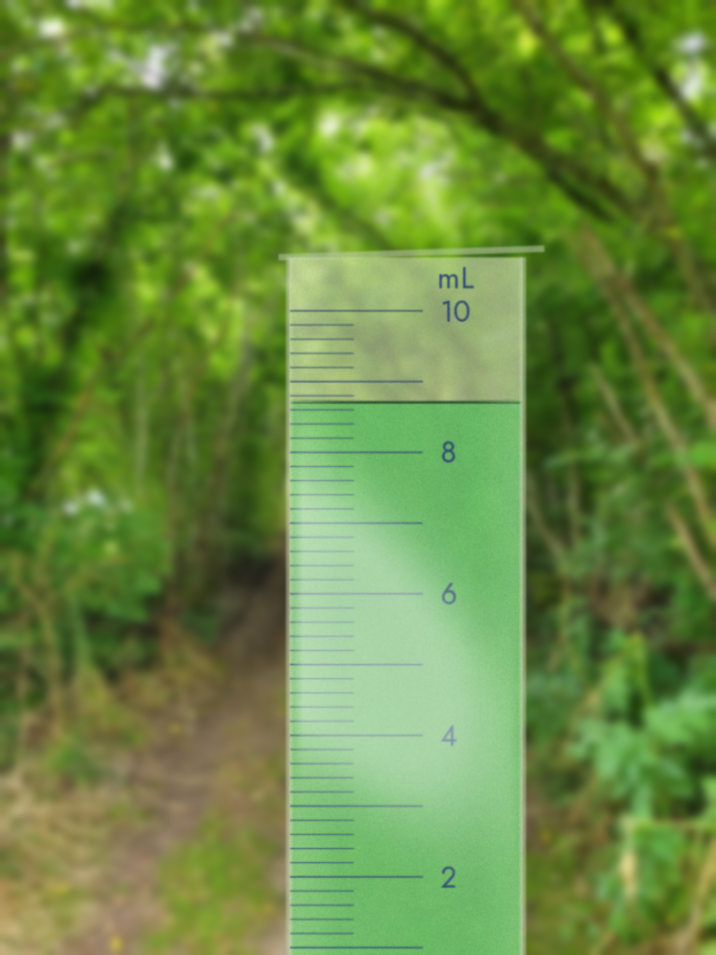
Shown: 8.7 mL
